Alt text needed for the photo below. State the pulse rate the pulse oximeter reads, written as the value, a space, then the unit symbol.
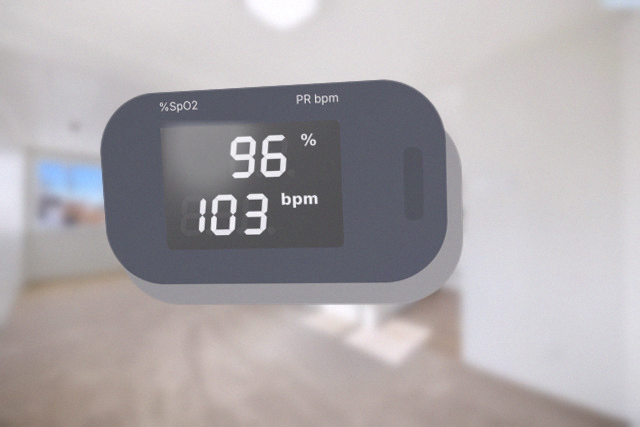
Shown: 103 bpm
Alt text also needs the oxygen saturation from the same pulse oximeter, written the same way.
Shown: 96 %
